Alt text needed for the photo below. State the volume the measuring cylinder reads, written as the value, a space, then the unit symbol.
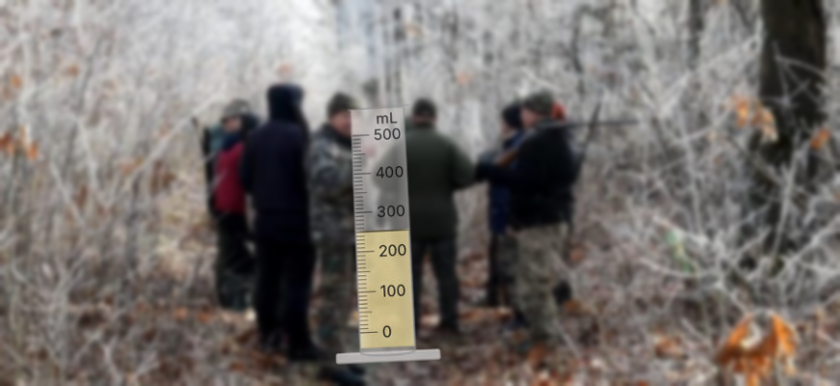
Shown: 250 mL
